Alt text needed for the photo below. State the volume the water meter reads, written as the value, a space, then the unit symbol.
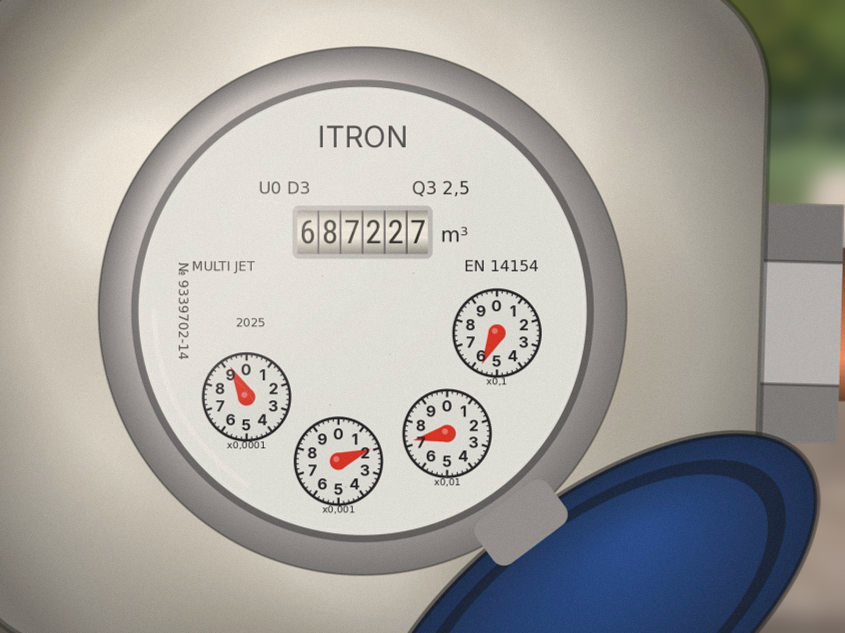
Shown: 687227.5719 m³
